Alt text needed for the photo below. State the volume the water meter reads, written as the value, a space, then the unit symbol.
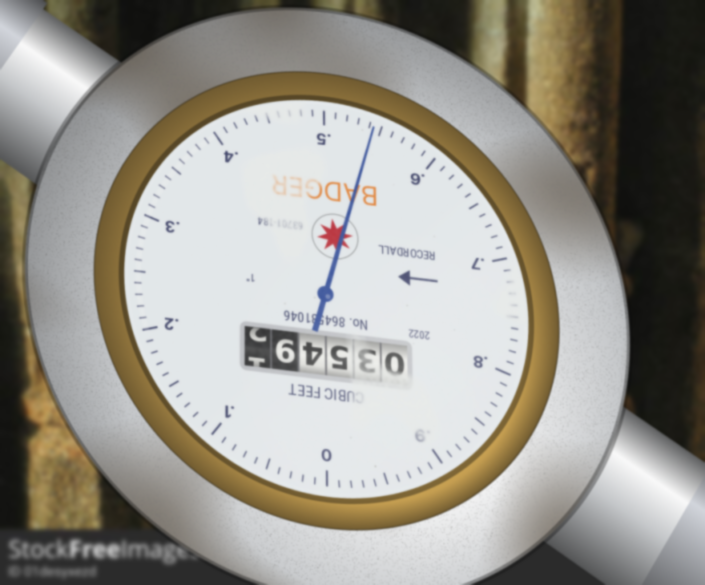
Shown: 35491.54 ft³
